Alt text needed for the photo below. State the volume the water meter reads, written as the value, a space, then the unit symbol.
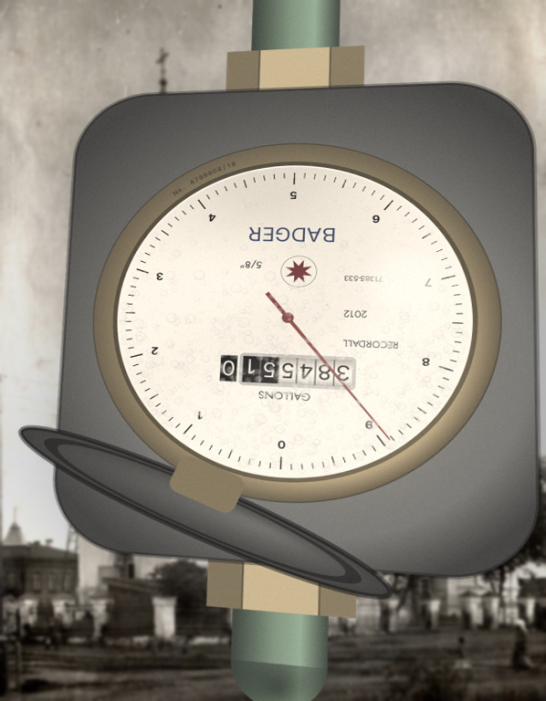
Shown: 3845508.9 gal
